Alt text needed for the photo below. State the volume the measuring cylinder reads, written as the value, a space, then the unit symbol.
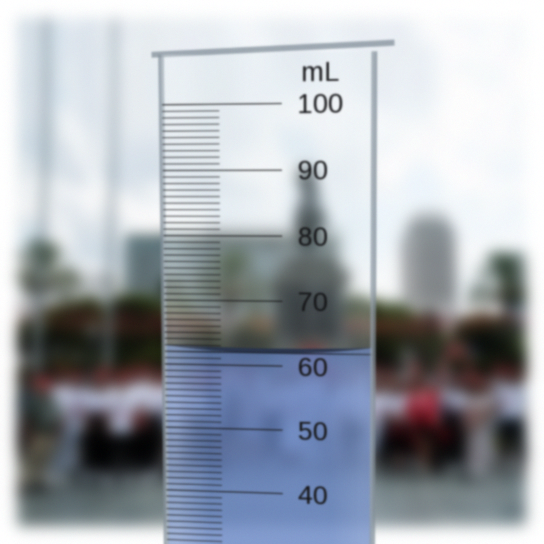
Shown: 62 mL
